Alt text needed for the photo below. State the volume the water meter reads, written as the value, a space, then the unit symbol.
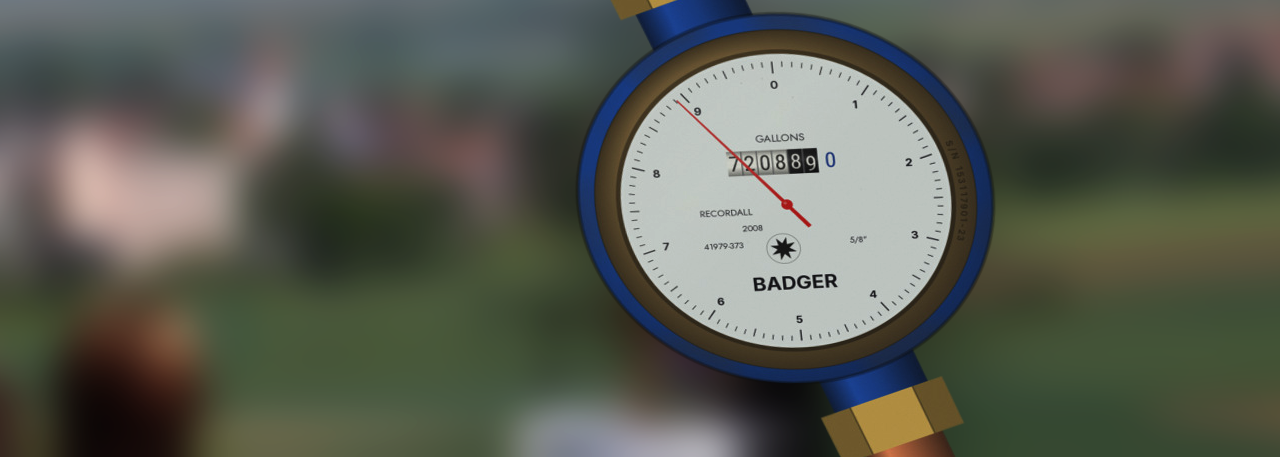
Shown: 7208888.9 gal
